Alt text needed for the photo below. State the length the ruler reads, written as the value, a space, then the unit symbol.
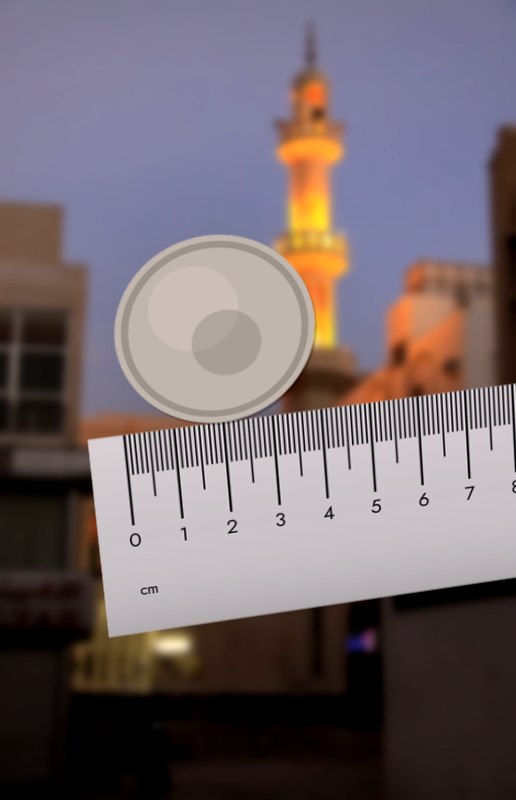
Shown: 4 cm
